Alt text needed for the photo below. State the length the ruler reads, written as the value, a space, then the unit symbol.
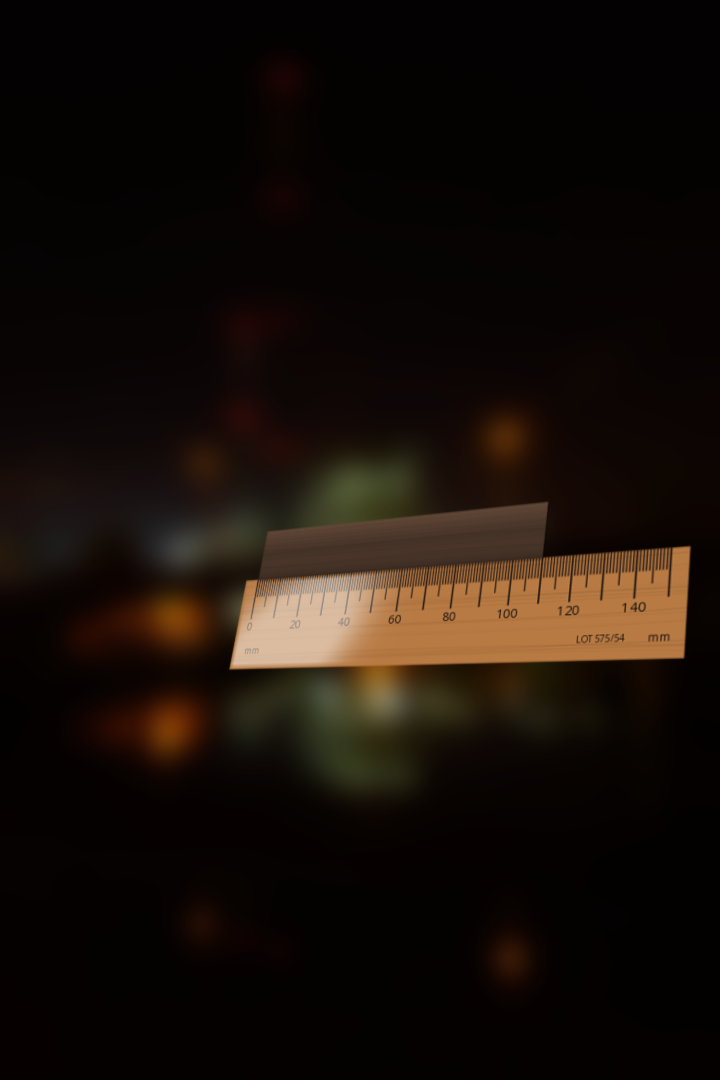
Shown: 110 mm
